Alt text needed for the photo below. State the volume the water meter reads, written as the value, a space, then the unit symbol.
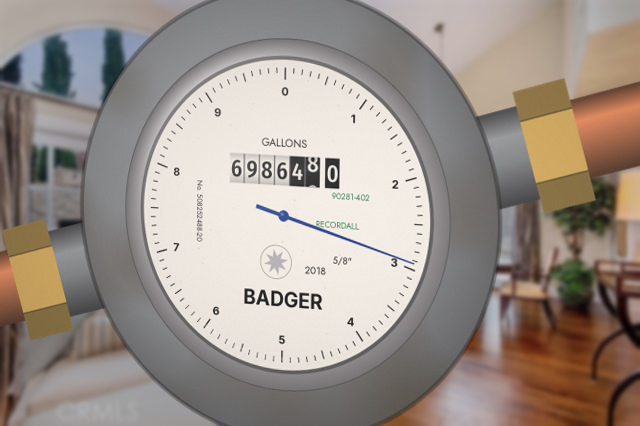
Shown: 6986482.9 gal
